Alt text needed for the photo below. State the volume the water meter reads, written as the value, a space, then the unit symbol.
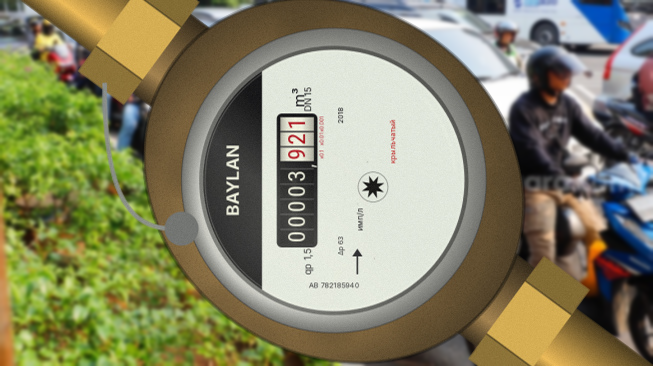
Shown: 3.921 m³
